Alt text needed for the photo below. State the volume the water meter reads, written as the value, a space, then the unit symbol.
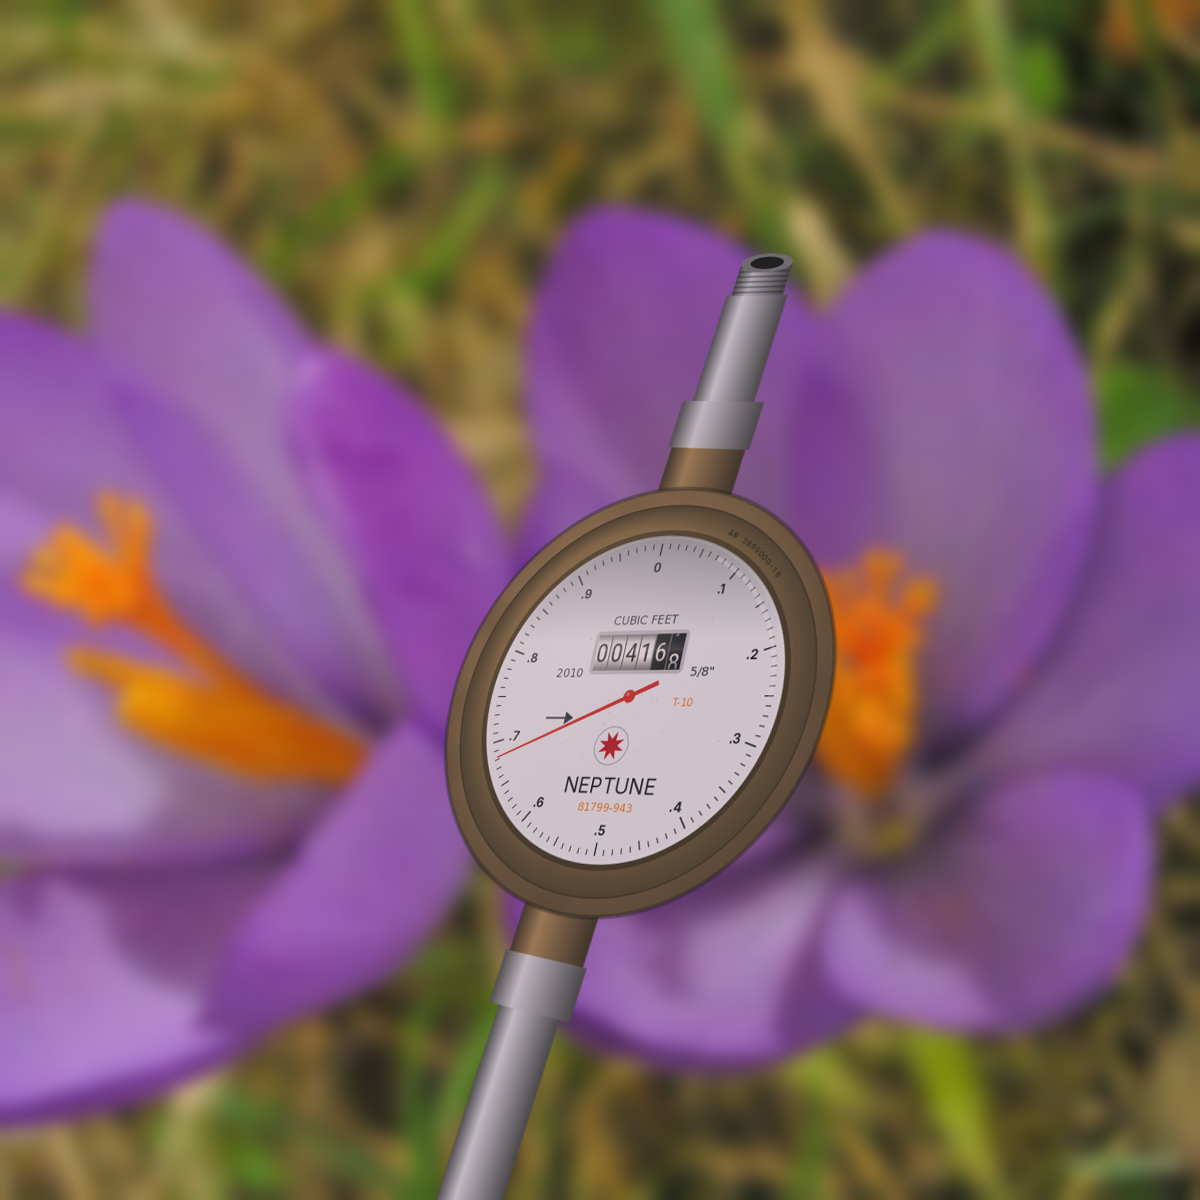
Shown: 4167.68 ft³
